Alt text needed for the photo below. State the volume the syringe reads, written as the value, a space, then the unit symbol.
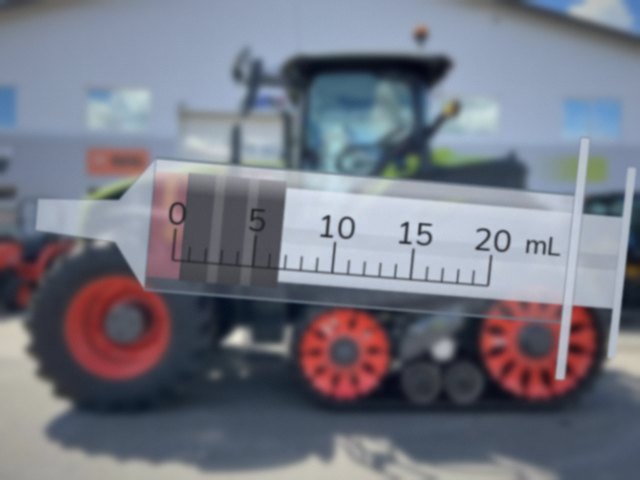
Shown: 0.5 mL
